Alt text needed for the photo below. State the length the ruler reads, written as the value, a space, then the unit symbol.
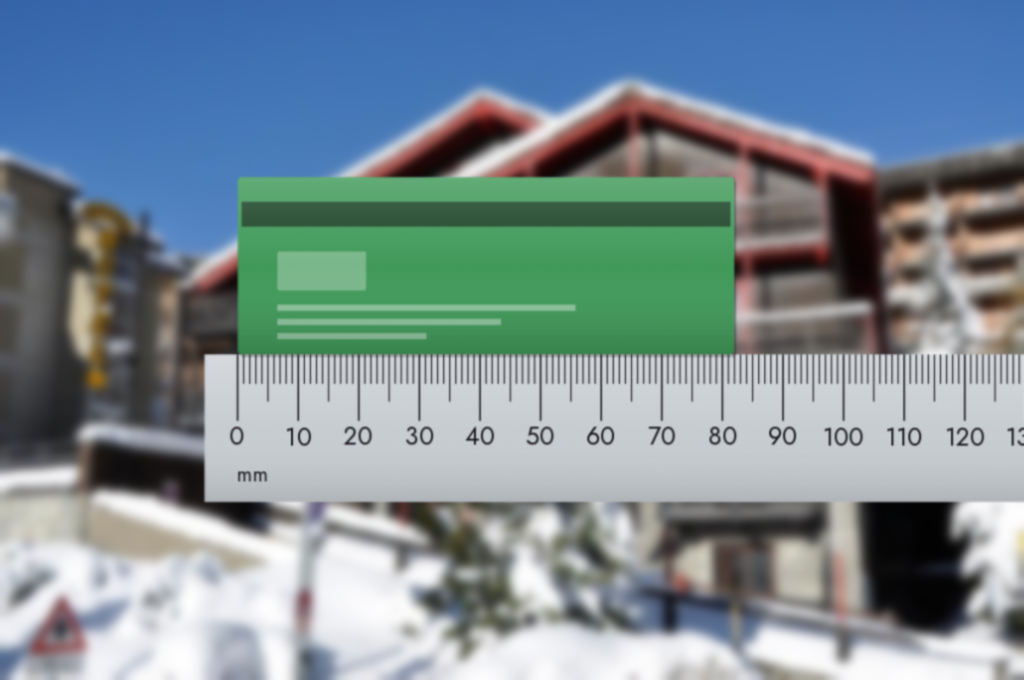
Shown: 82 mm
